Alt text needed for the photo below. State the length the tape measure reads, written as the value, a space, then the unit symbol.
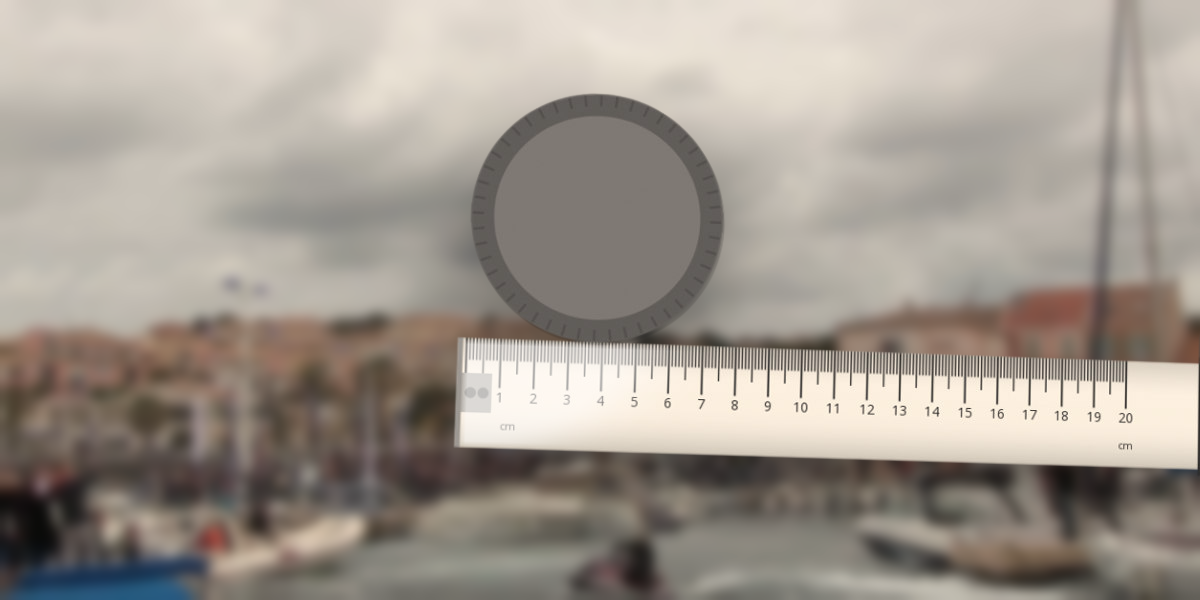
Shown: 7.5 cm
